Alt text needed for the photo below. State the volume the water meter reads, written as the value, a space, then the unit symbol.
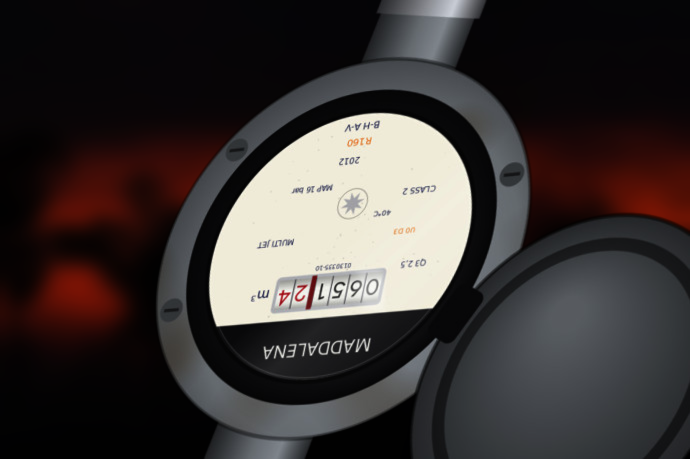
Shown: 651.24 m³
